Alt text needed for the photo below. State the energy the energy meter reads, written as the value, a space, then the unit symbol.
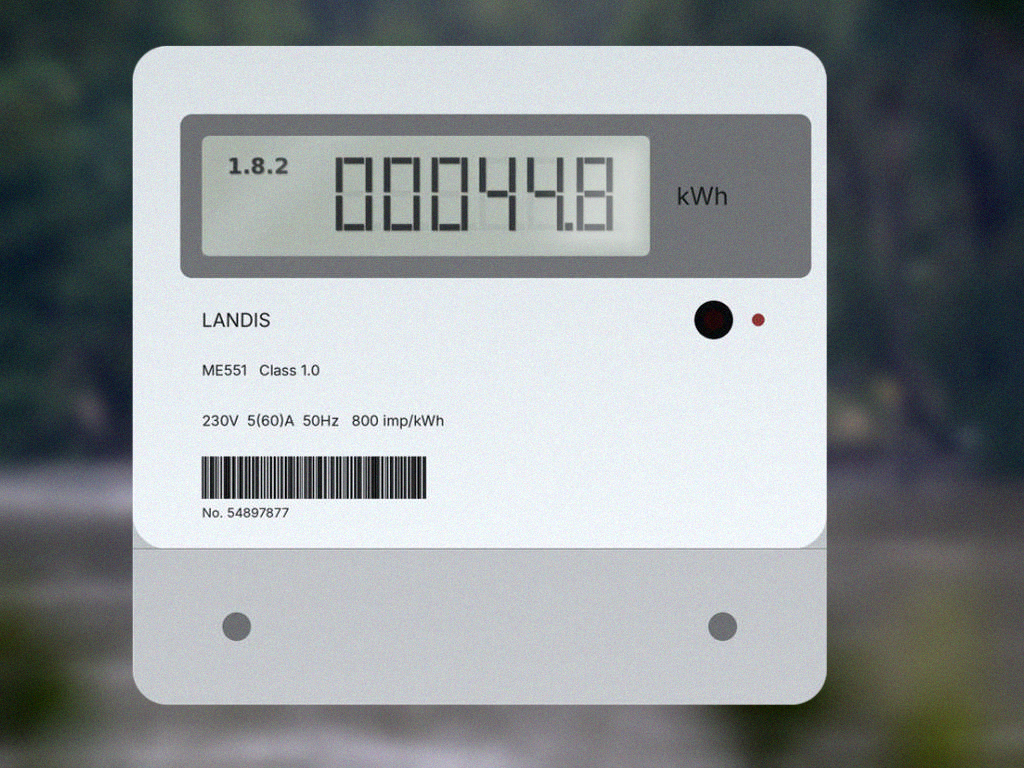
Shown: 44.8 kWh
